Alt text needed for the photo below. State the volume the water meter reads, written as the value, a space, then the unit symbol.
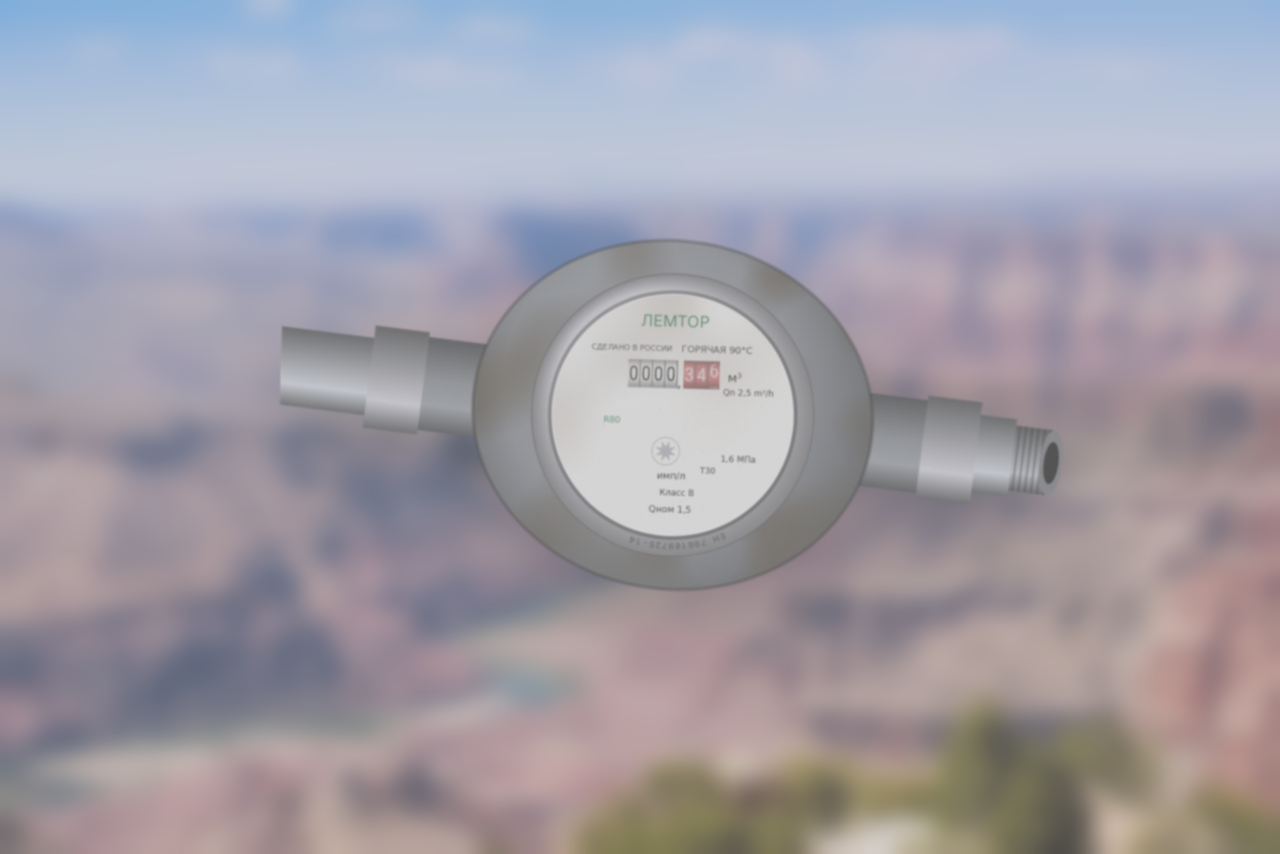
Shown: 0.346 m³
